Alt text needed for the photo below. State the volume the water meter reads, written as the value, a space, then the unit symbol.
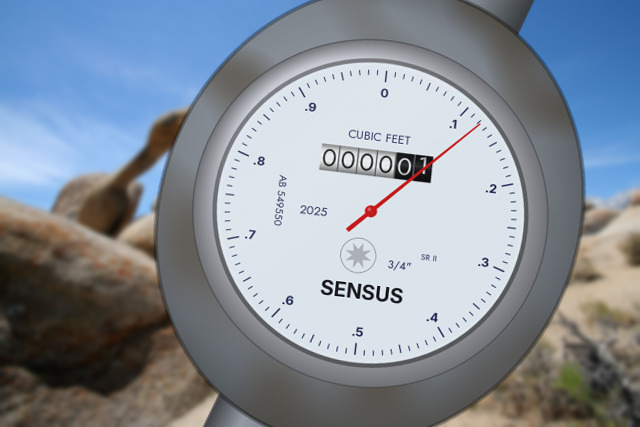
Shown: 1.12 ft³
